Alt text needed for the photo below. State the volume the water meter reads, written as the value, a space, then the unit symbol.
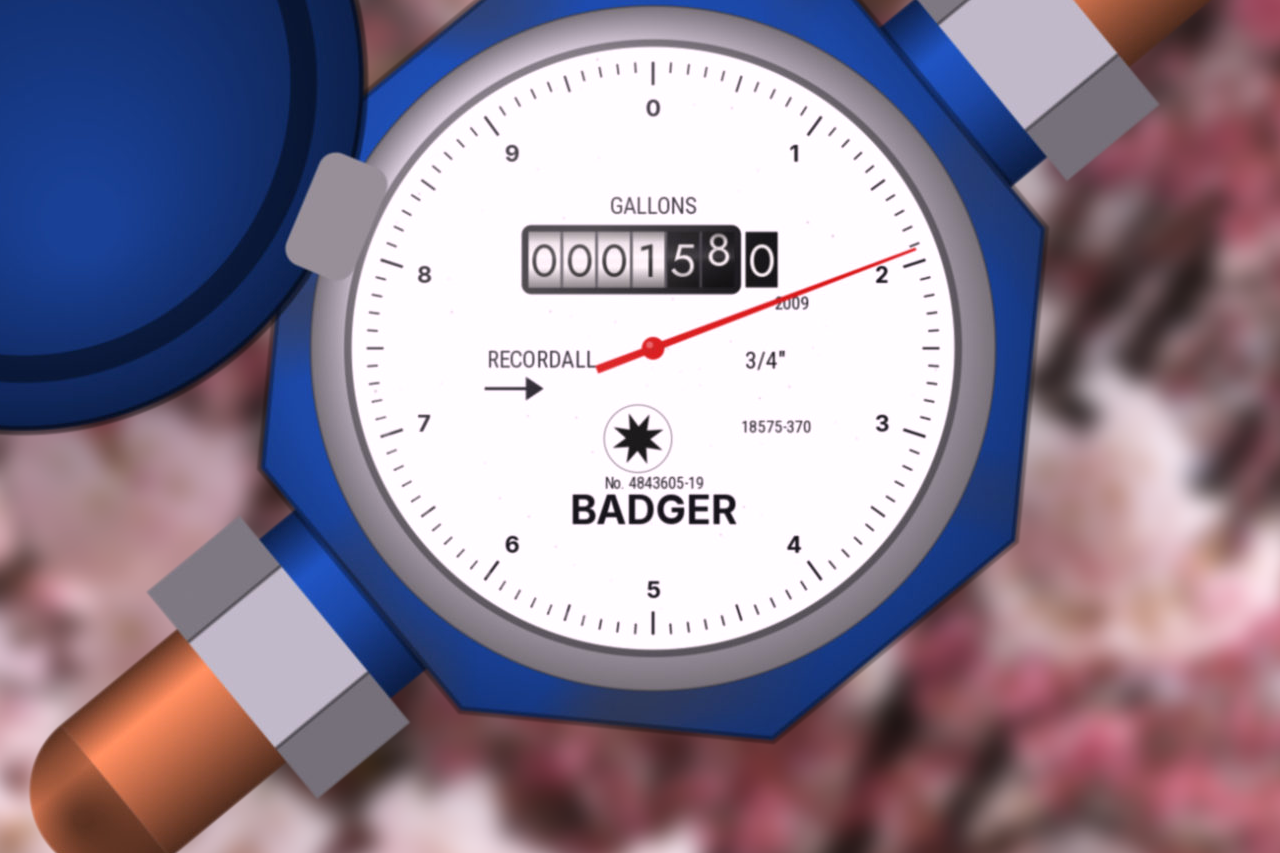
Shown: 1581.9 gal
